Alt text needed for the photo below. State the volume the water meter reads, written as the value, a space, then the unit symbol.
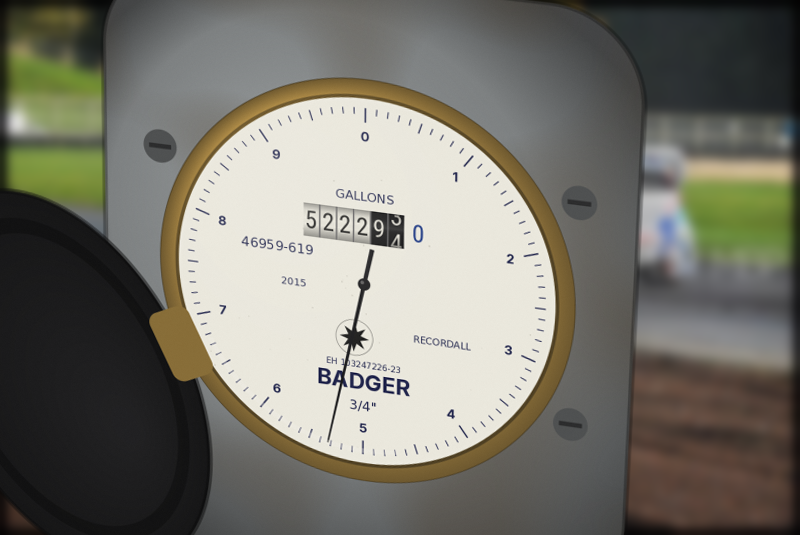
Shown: 5222935.3 gal
